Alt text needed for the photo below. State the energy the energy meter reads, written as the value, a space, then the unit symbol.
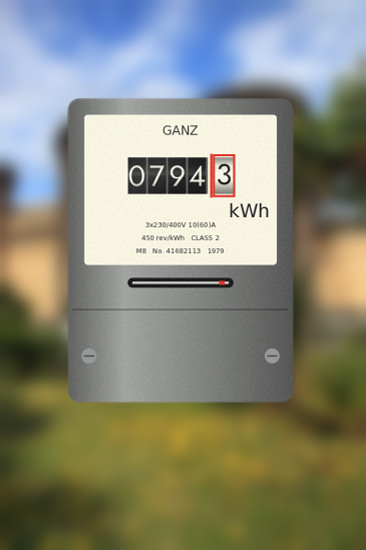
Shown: 794.3 kWh
